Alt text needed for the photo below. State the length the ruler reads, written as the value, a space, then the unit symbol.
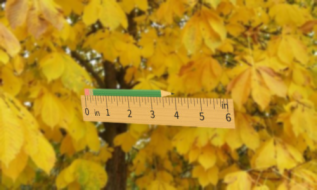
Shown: 4 in
